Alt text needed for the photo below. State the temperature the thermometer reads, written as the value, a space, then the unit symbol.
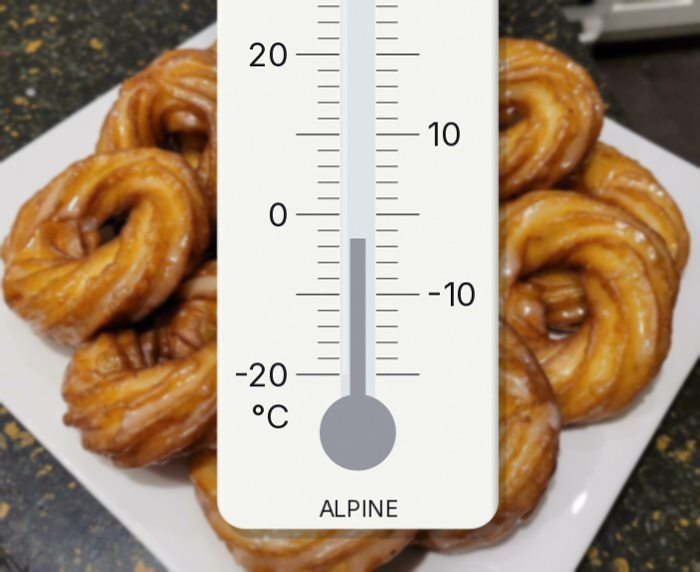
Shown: -3 °C
